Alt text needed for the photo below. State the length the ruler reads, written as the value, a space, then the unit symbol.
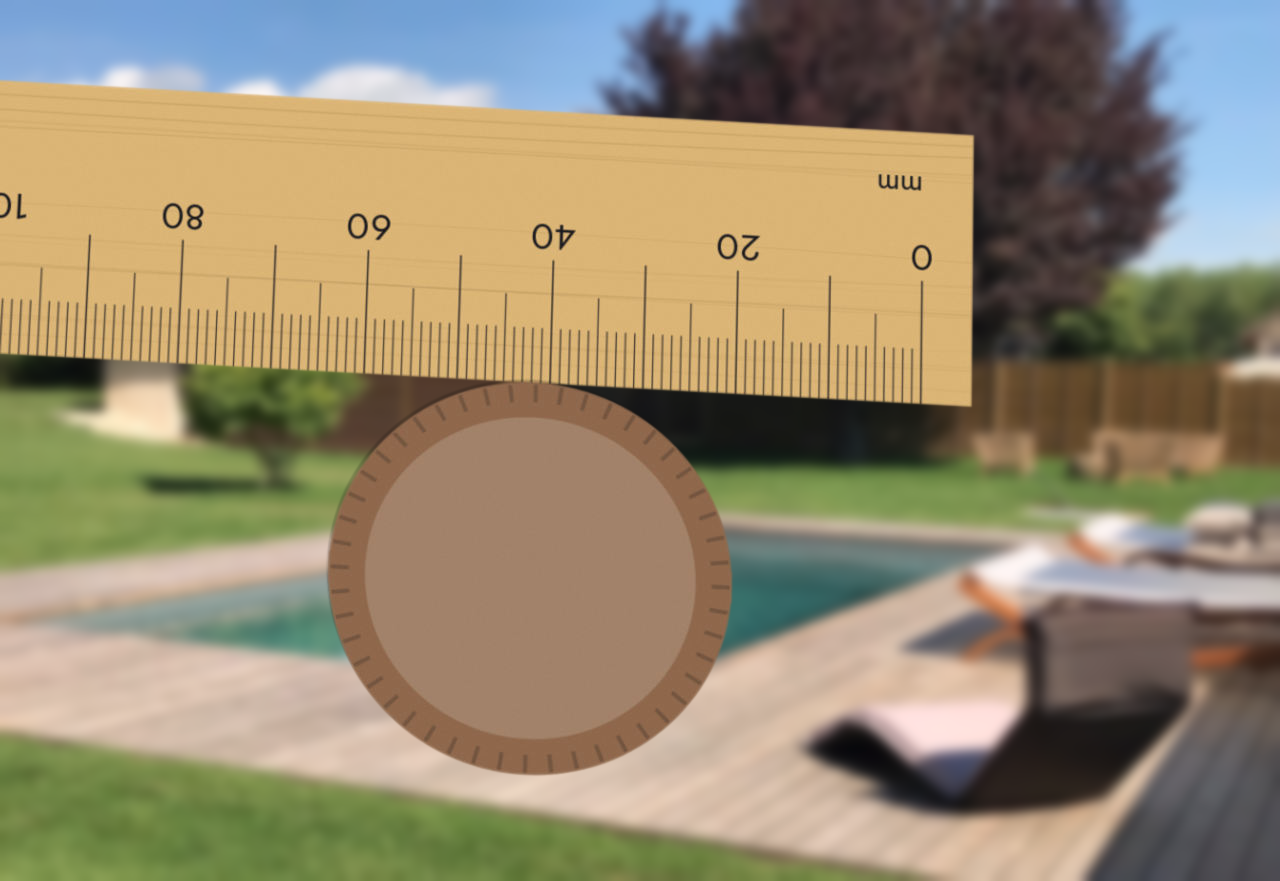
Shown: 43 mm
